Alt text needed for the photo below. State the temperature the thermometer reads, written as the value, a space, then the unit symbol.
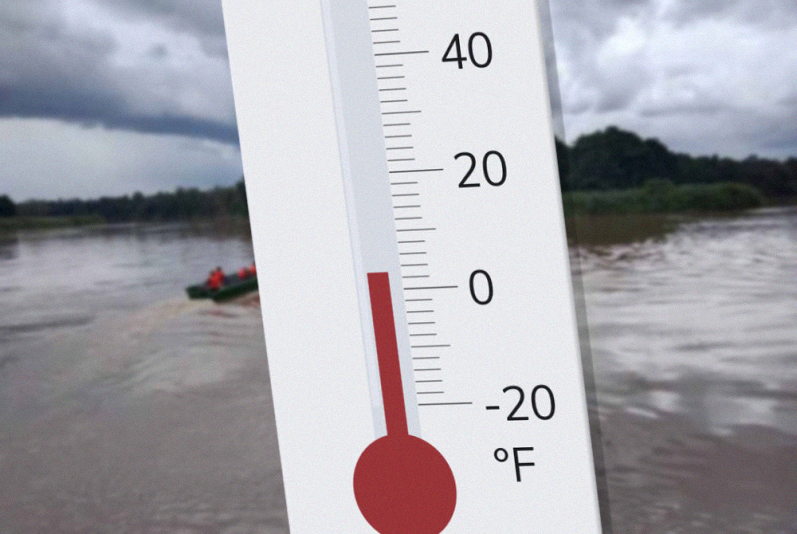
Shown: 3 °F
